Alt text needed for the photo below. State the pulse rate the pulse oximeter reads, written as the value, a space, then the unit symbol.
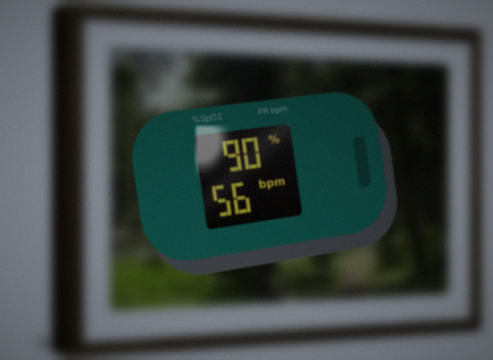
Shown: 56 bpm
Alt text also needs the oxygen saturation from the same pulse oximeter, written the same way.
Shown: 90 %
